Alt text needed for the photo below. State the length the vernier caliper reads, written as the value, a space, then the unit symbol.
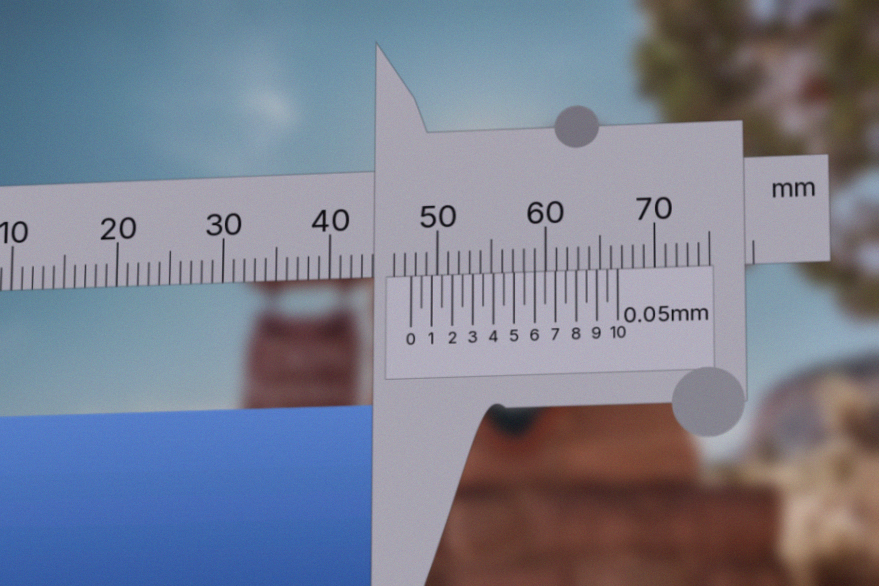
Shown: 47.6 mm
